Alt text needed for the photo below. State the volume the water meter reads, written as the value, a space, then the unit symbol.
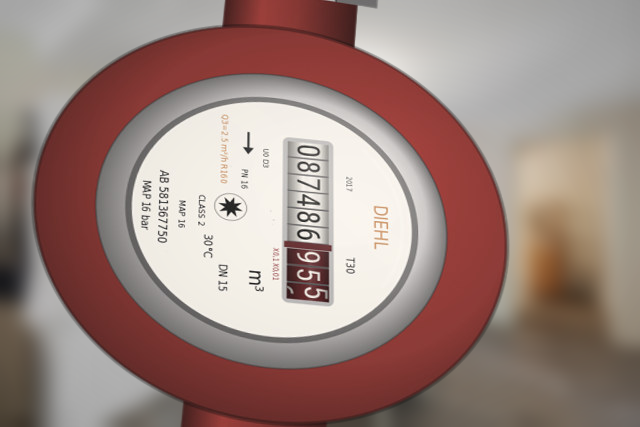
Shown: 87486.955 m³
